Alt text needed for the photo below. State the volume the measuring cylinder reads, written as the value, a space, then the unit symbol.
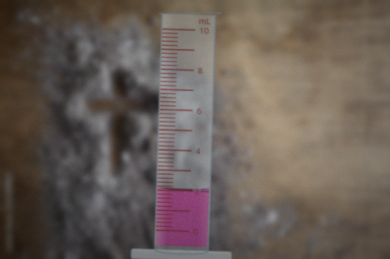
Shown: 2 mL
